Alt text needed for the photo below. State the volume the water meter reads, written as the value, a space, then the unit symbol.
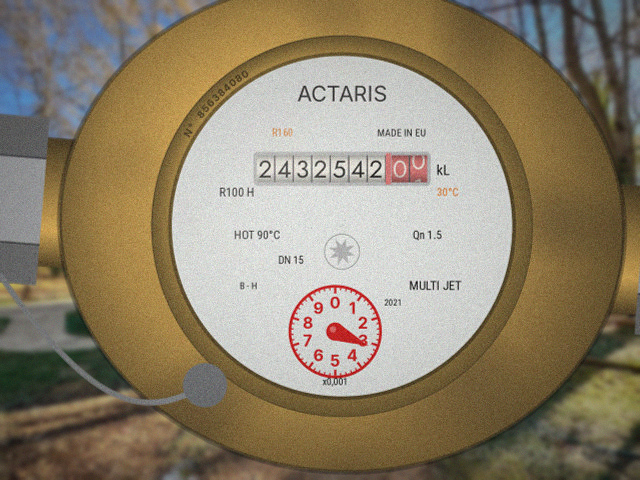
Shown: 2432542.003 kL
